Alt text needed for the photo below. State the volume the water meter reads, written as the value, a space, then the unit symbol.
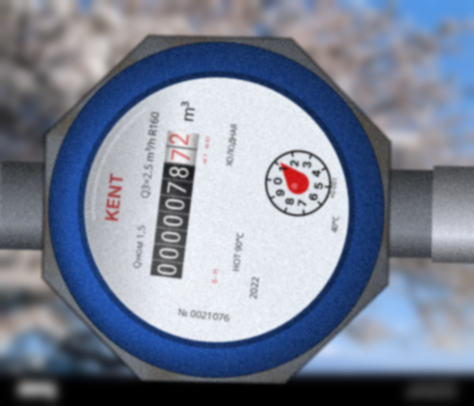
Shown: 78.721 m³
